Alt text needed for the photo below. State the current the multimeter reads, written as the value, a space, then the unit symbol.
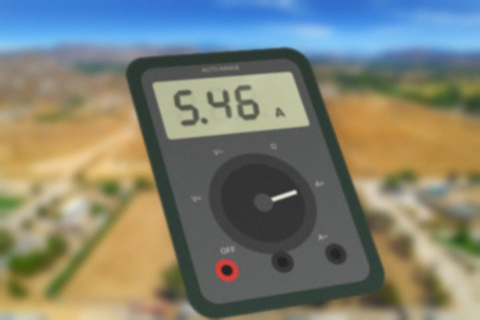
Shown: 5.46 A
